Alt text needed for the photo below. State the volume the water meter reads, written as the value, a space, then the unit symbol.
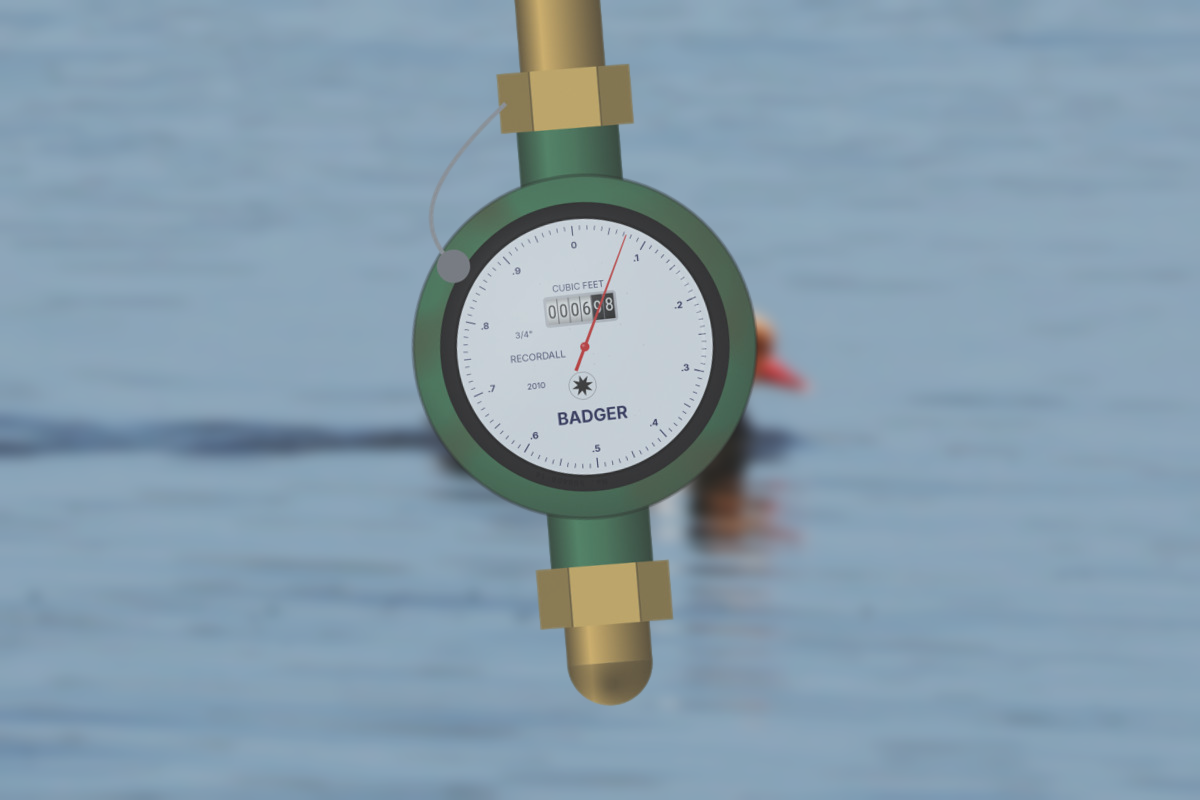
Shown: 698.07 ft³
